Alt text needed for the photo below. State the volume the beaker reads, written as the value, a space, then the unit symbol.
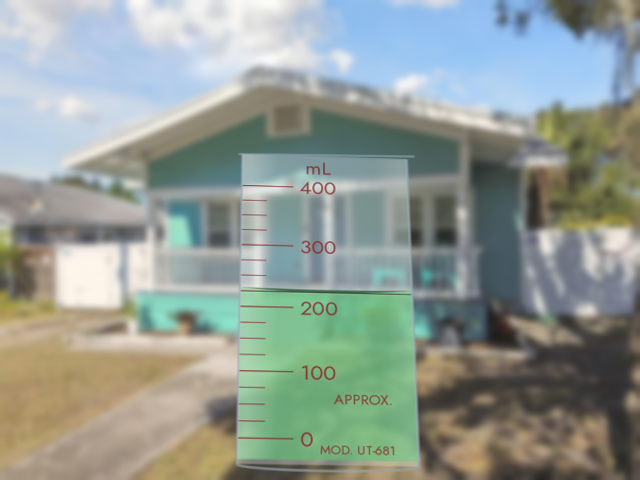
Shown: 225 mL
